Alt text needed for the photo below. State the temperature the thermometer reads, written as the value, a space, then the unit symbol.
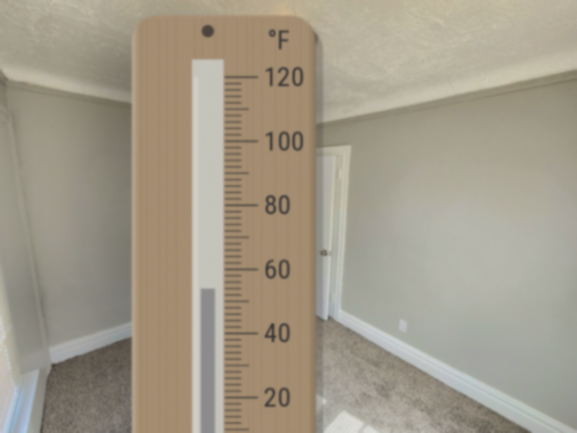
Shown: 54 °F
